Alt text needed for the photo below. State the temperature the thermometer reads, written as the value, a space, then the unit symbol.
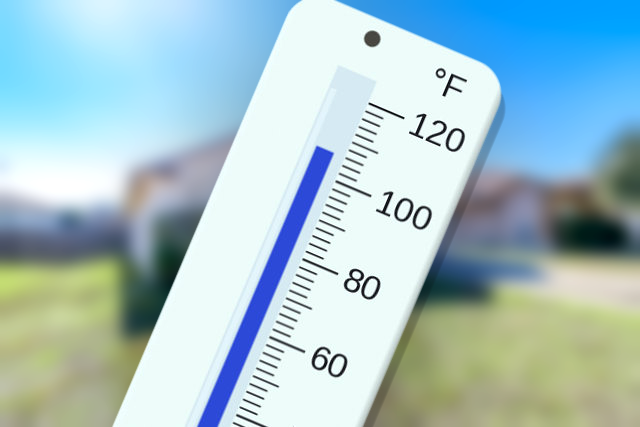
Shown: 106 °F
